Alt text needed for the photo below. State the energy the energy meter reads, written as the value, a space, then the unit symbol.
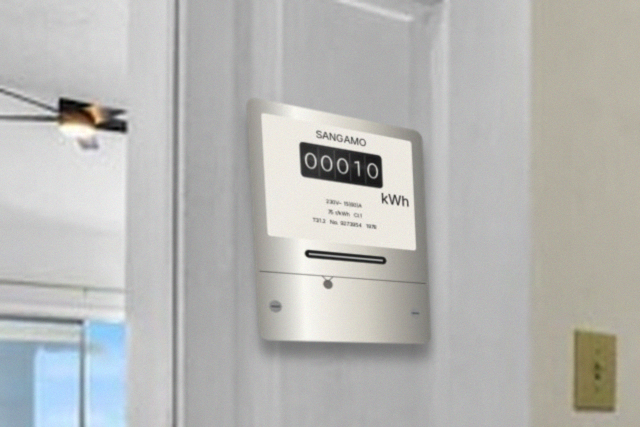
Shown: 10 kWh
